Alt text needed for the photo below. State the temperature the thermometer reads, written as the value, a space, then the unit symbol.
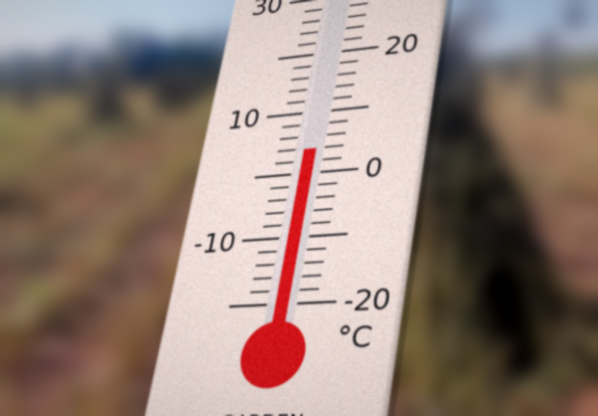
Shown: 4 °C
